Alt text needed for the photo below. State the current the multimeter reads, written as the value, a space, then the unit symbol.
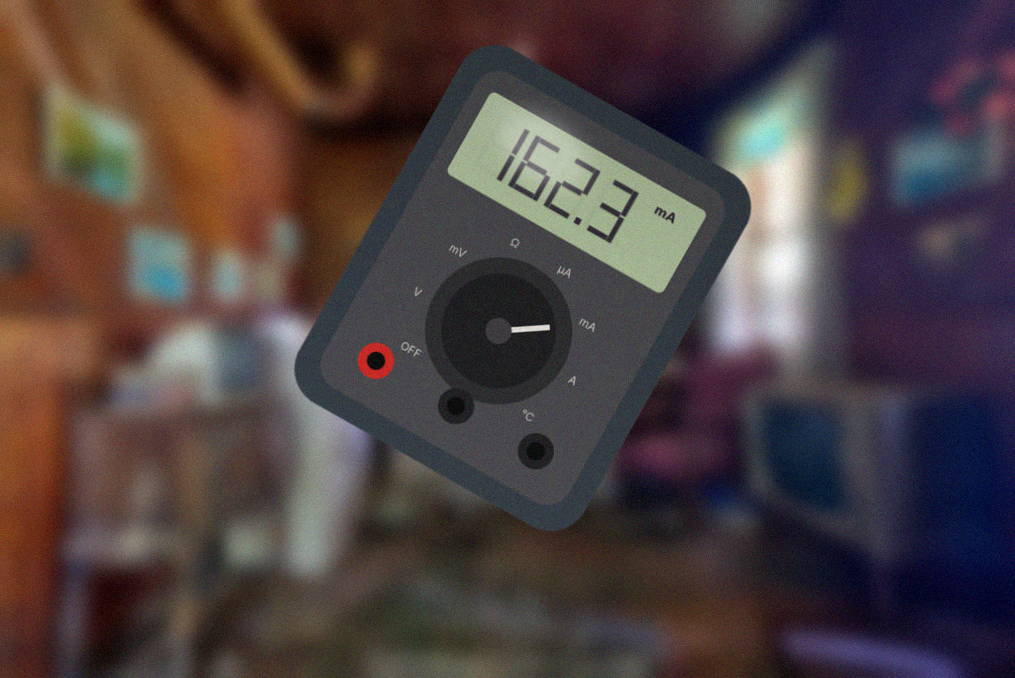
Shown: 162.3 mA
